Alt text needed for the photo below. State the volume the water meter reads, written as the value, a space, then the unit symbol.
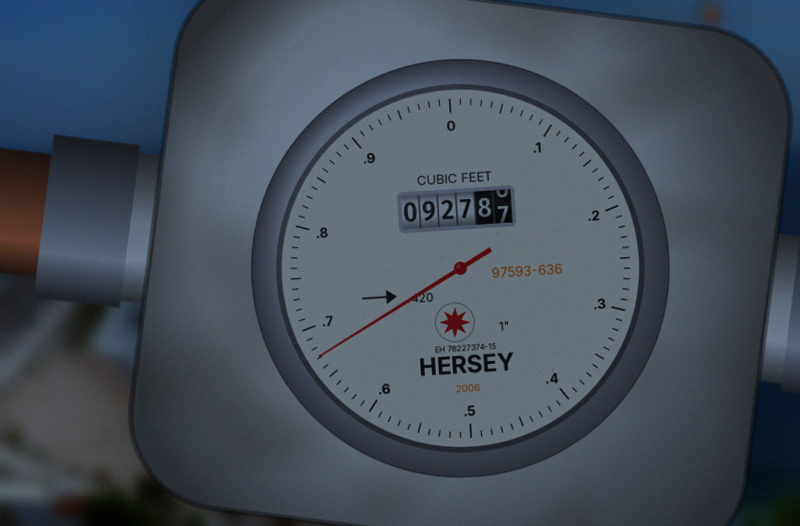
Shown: 92786.67 ft³
